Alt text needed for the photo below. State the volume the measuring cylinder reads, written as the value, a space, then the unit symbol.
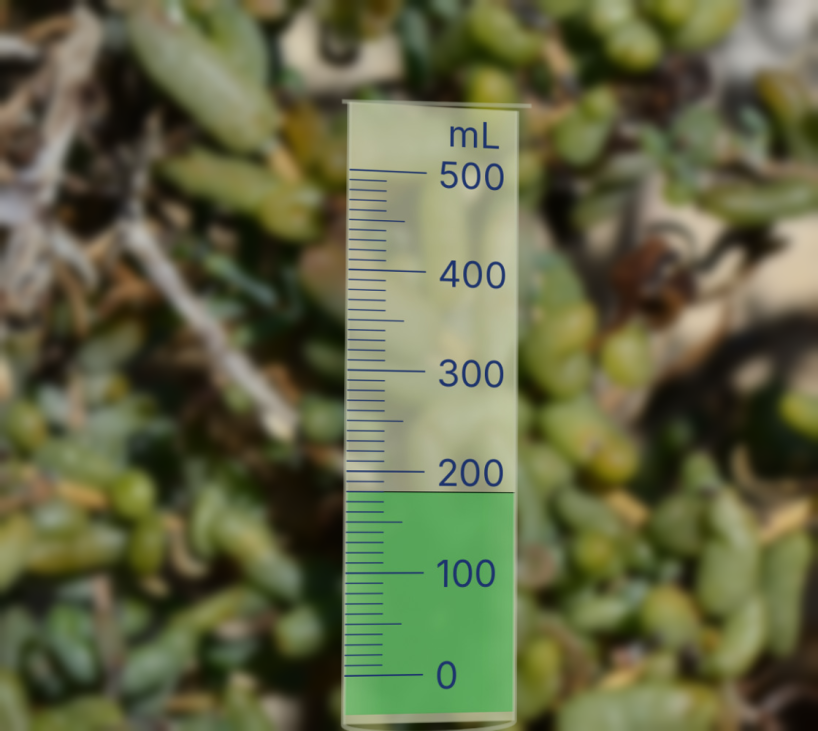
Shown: 180 mL
